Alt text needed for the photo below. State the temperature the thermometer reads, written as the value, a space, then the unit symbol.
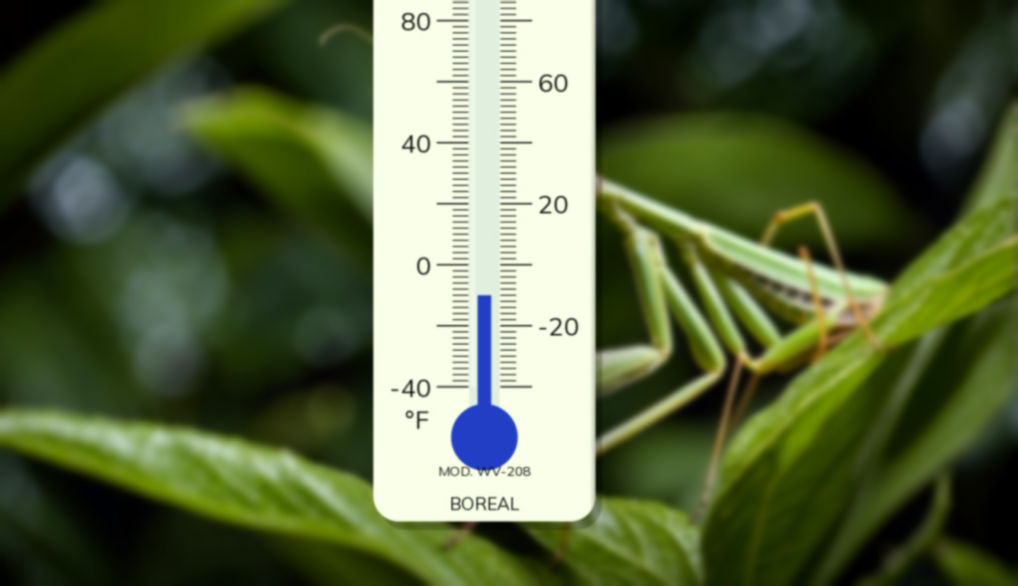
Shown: -10 °F
